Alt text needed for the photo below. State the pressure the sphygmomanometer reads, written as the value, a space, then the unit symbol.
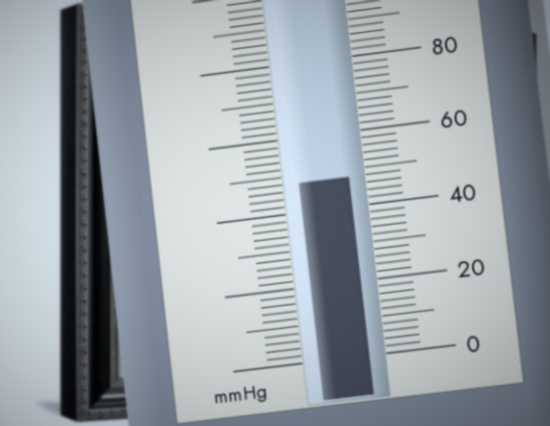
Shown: 48 mmHg
